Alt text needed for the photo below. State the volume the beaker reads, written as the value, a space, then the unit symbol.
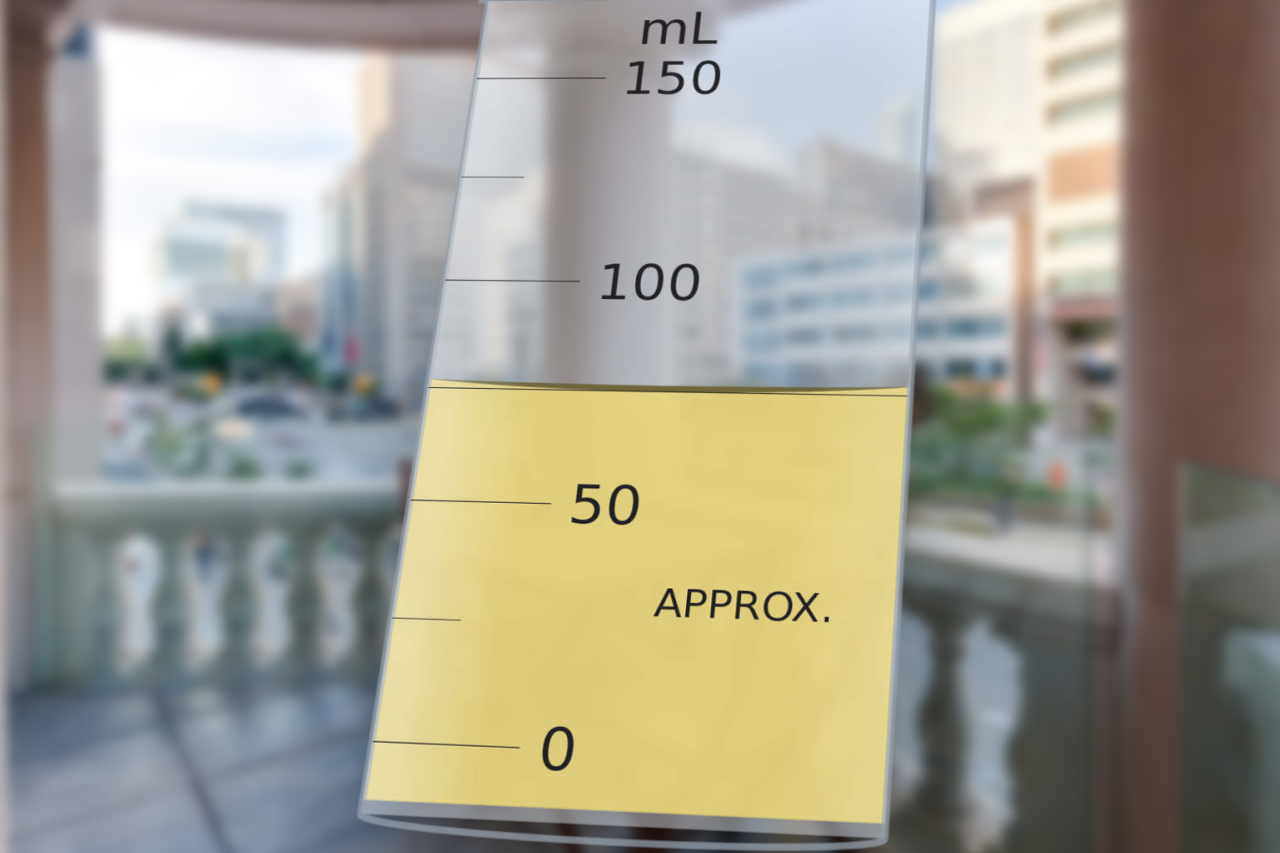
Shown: 75 mL
